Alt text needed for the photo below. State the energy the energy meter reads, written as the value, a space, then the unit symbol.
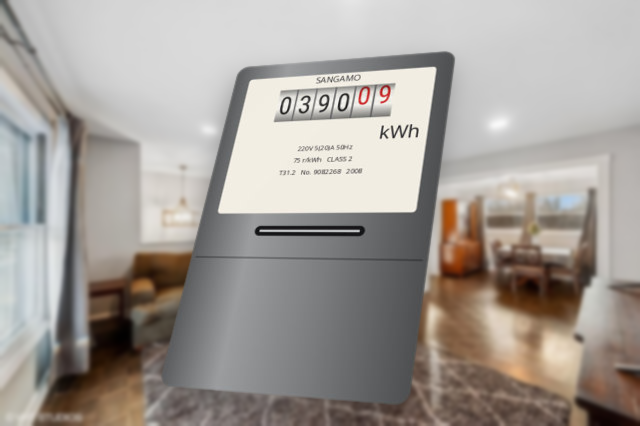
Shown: 390.09 kWh
